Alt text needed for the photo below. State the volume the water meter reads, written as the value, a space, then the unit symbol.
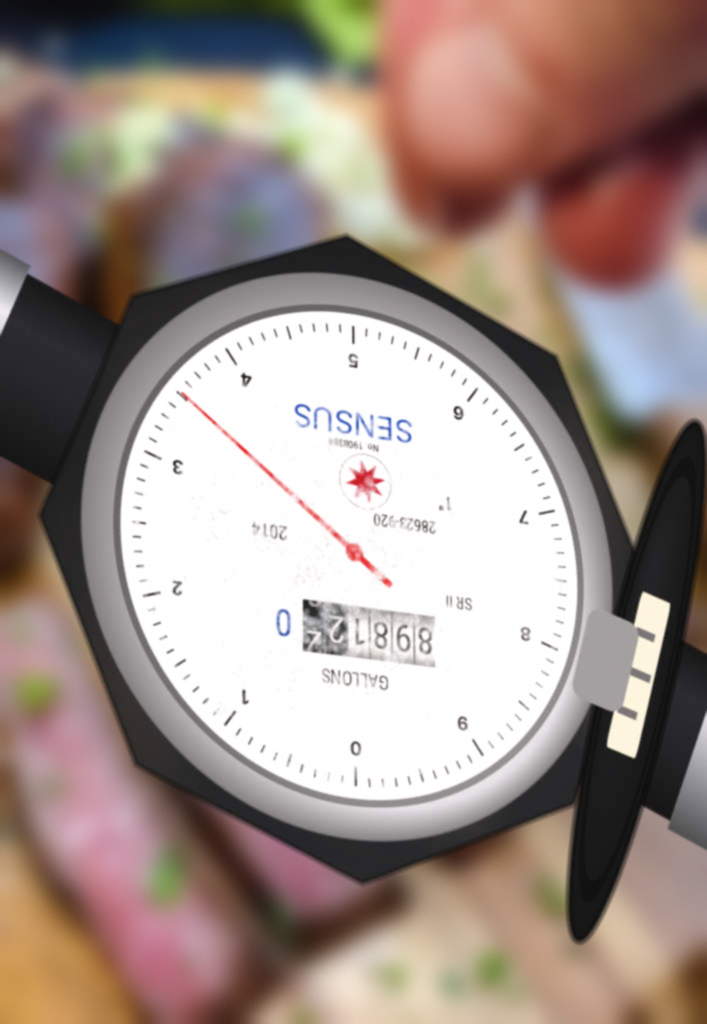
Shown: 8981223.5 gal
